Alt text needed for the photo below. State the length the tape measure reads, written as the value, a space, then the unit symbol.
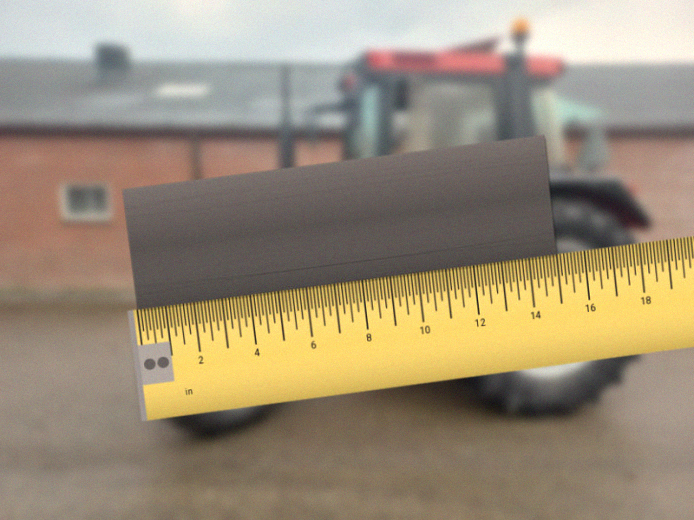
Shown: 15 in
